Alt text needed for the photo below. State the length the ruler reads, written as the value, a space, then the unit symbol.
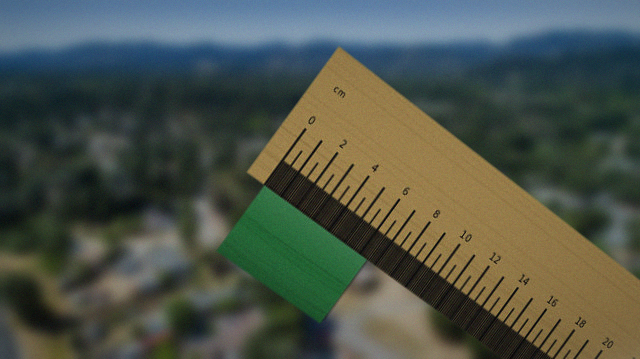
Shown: 6.5 cm
